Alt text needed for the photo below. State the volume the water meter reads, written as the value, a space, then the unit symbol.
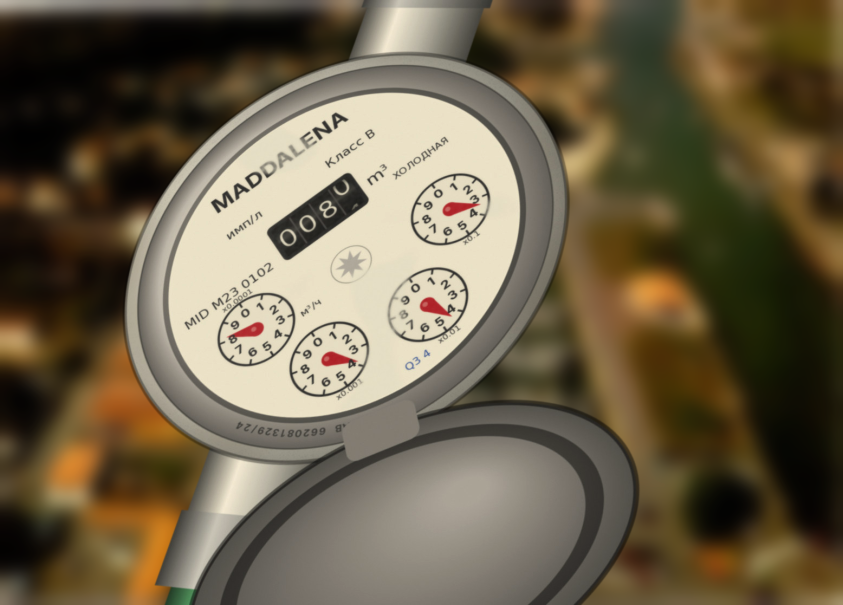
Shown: 80.3438 m³
